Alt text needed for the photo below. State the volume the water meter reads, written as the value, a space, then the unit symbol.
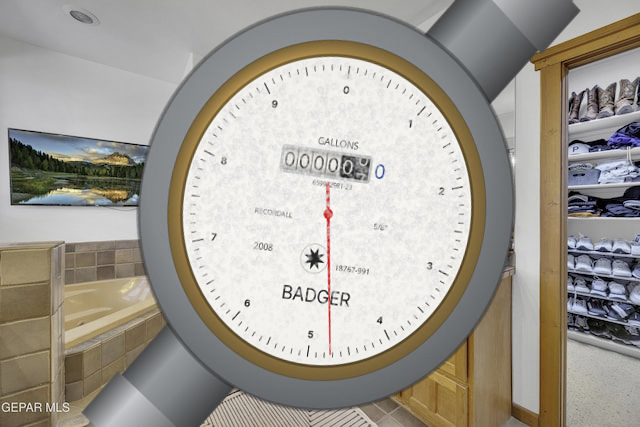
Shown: 64.7 gal
